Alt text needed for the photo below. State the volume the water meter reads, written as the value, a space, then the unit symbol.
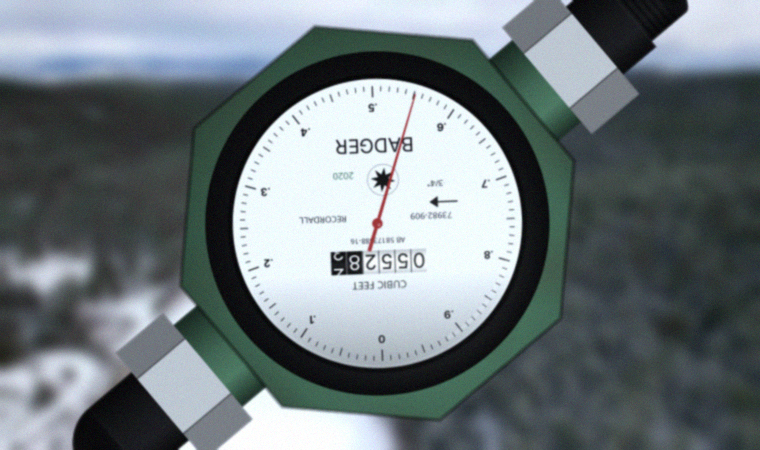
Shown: 55282.55 ft³
